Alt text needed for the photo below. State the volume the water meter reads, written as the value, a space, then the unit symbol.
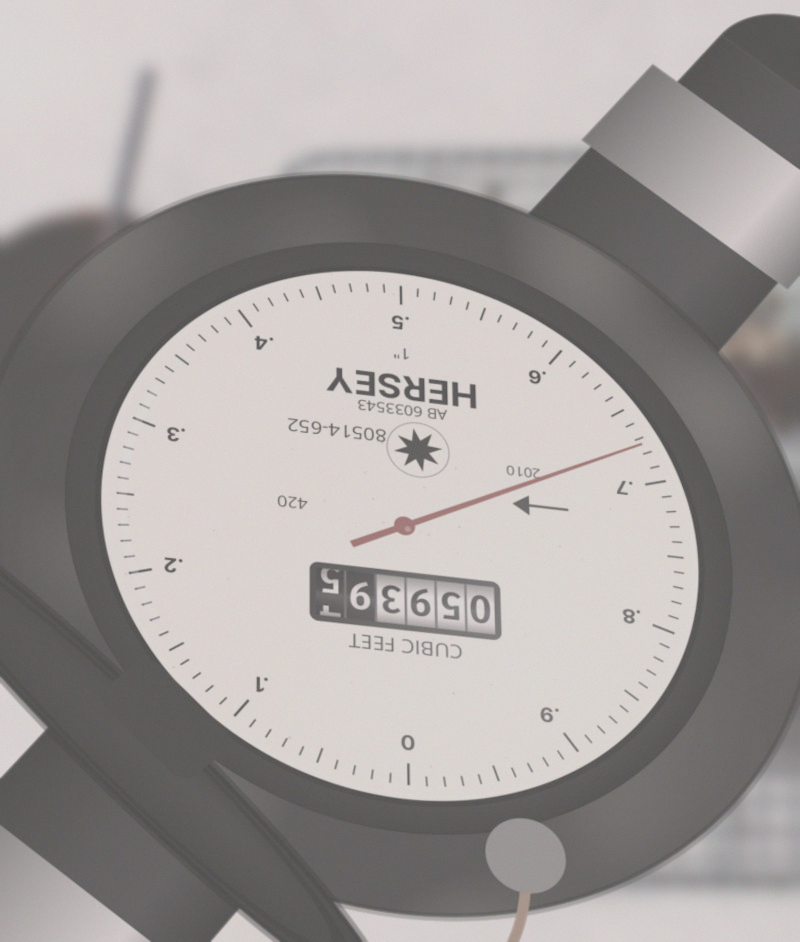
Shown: 59394.67 ft³
